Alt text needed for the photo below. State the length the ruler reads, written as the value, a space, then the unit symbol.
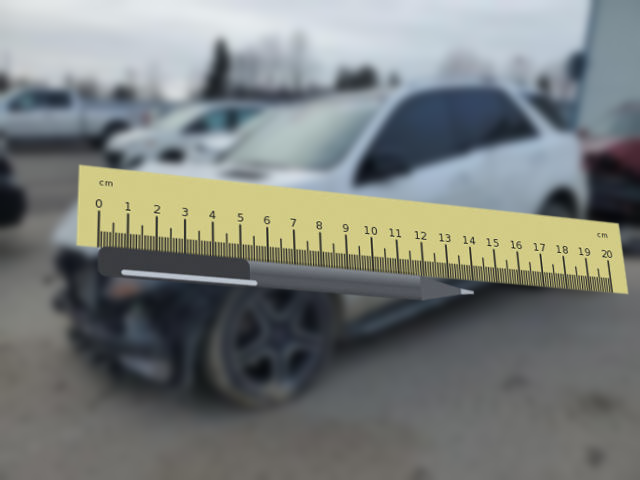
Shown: 14 cm
